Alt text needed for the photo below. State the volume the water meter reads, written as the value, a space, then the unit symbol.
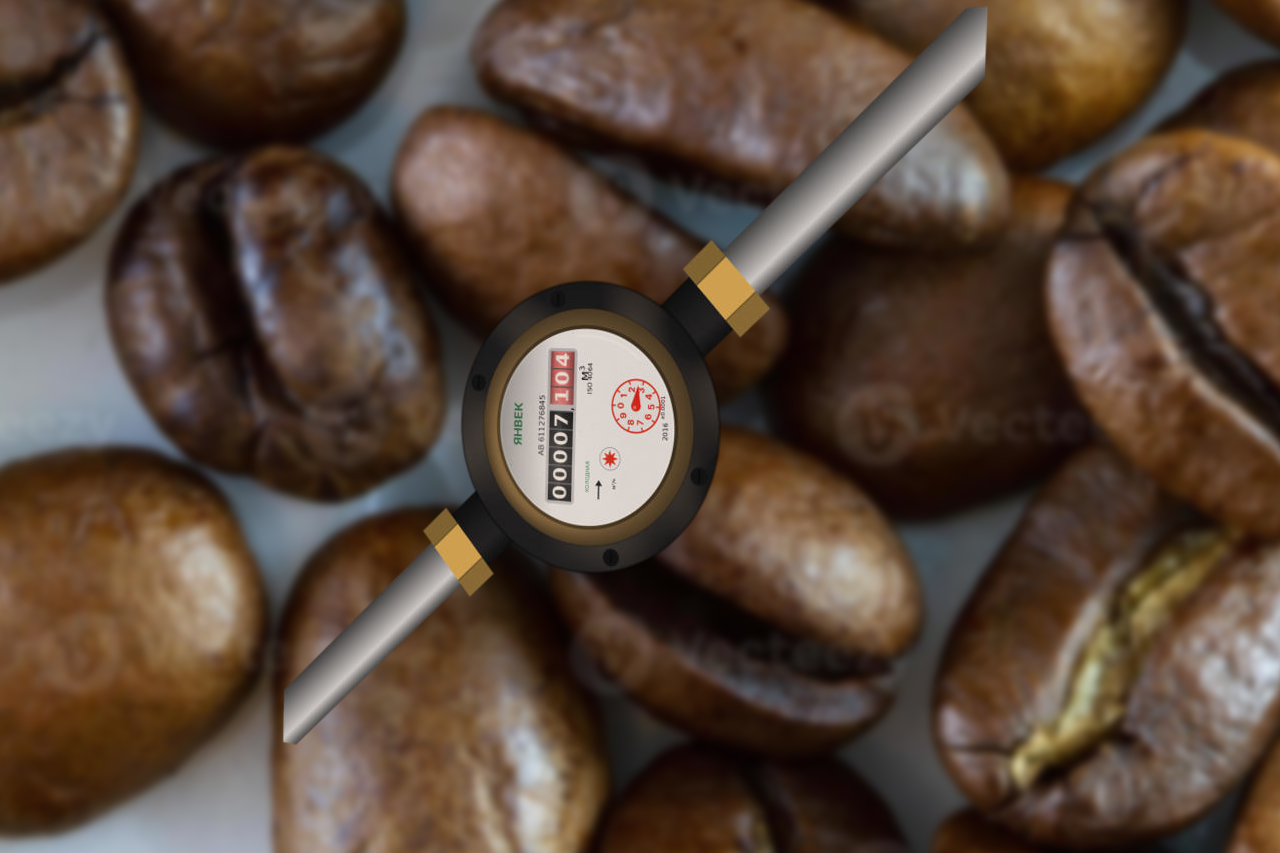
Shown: 7.1042 m³
